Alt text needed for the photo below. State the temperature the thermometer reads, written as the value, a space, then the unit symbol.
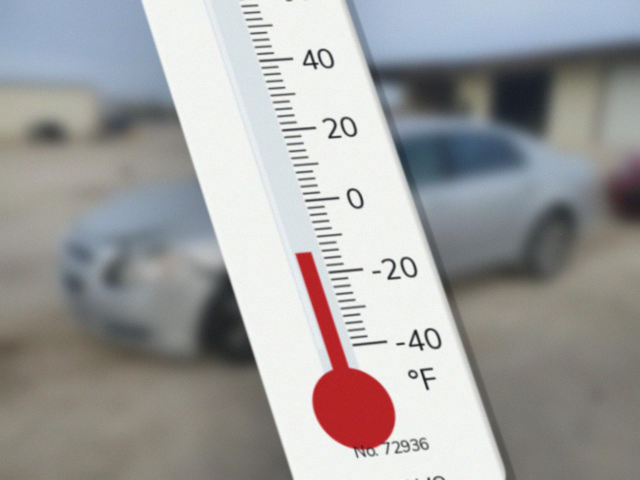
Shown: -14 °F
